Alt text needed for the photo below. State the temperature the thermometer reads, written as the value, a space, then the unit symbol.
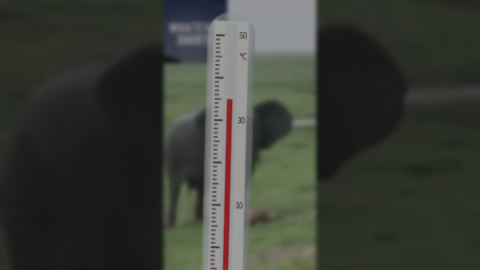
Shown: 35 °C
